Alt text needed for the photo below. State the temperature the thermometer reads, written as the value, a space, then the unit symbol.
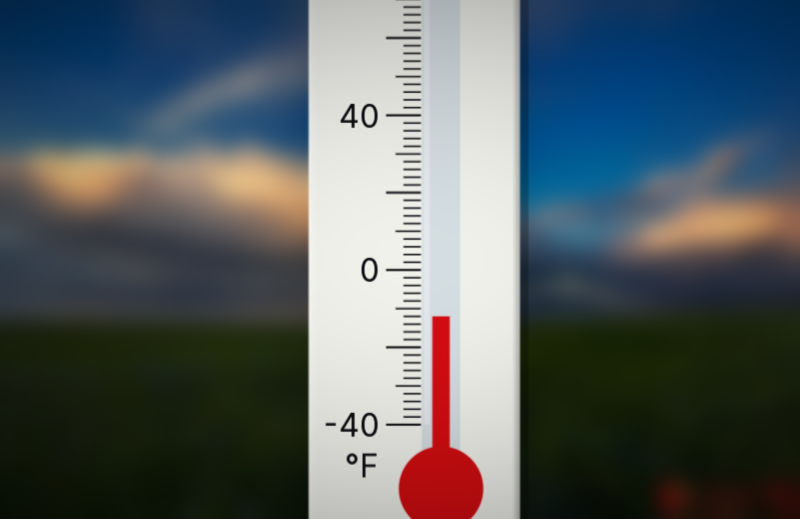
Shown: -12 °F
